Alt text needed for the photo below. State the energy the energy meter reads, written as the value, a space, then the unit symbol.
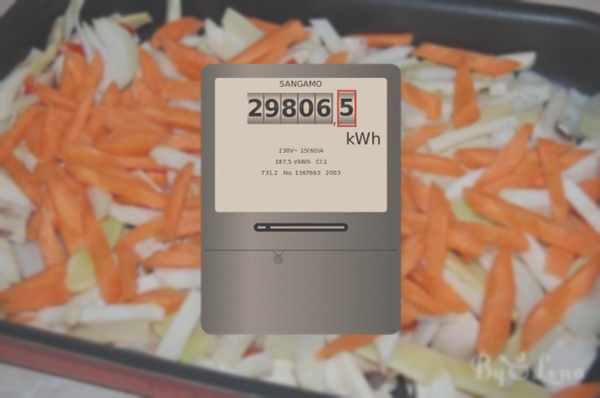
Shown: 29806.5 kWh
